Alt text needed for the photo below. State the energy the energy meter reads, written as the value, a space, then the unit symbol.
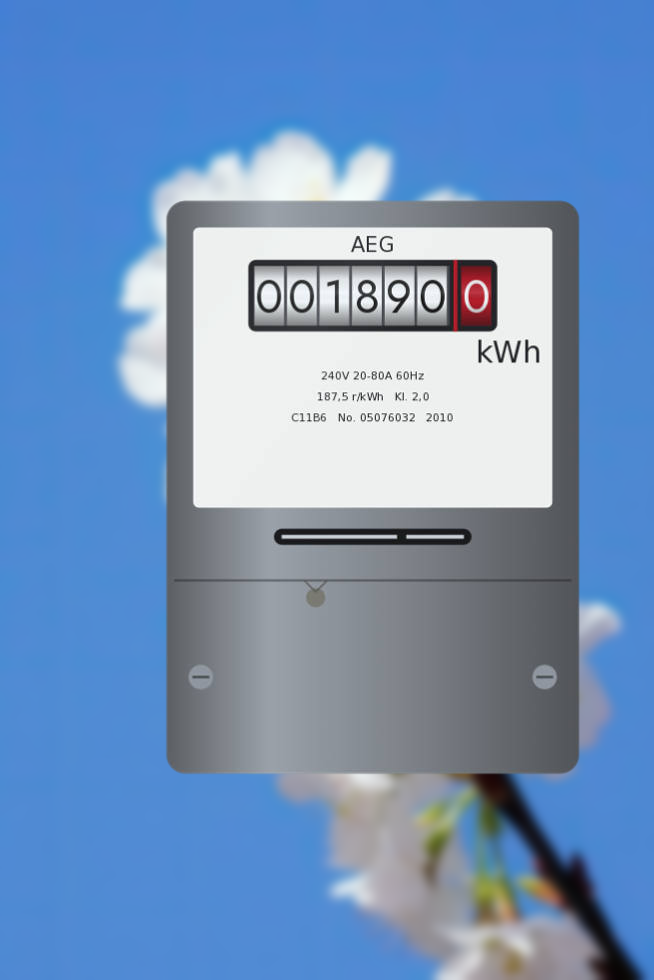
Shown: 1890.0 kWh
